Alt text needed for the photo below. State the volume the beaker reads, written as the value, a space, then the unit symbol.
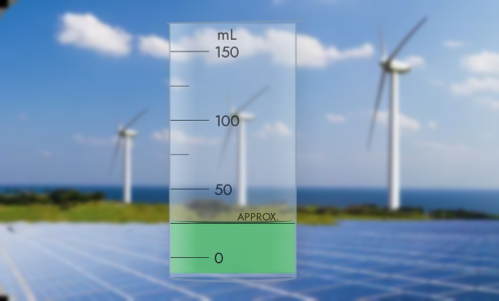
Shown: 25 mL
